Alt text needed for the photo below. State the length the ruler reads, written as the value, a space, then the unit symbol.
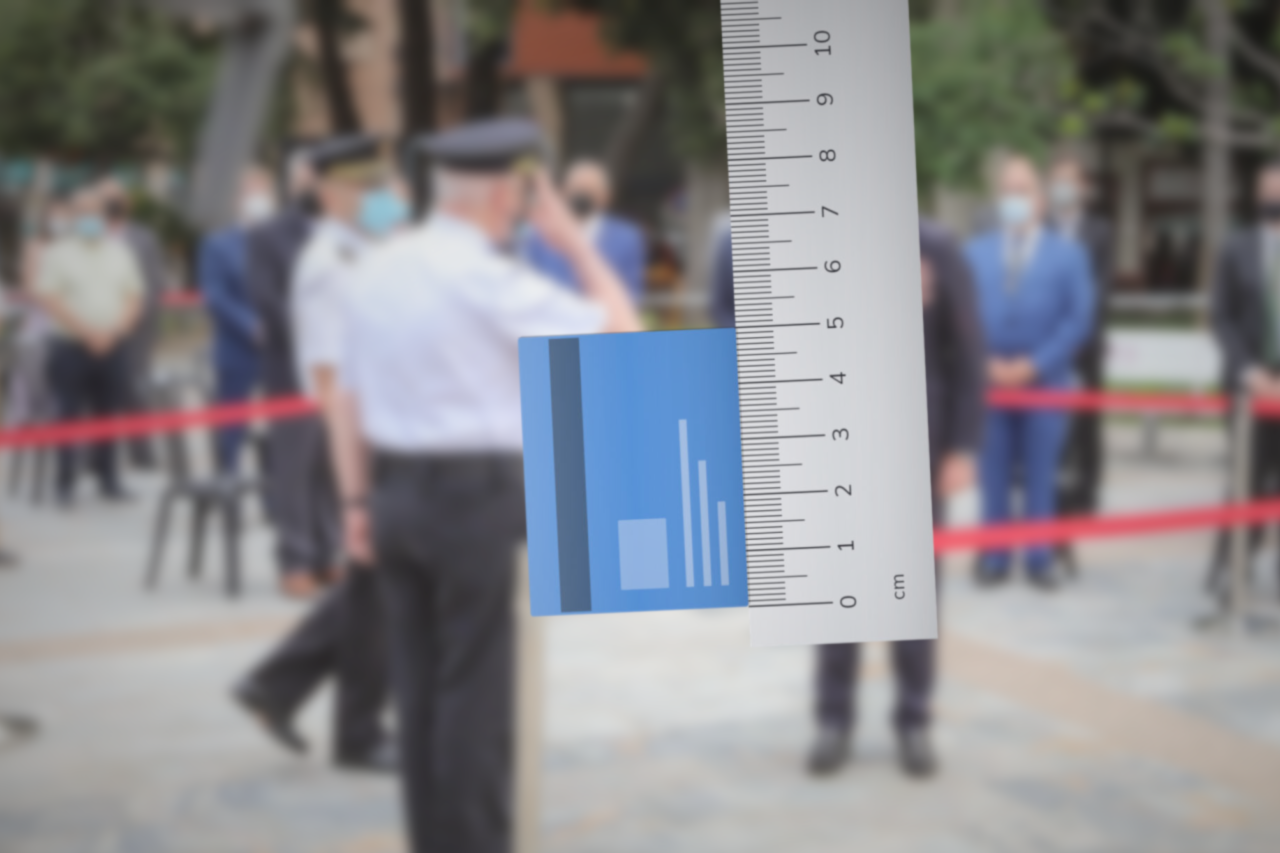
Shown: 5 cm
